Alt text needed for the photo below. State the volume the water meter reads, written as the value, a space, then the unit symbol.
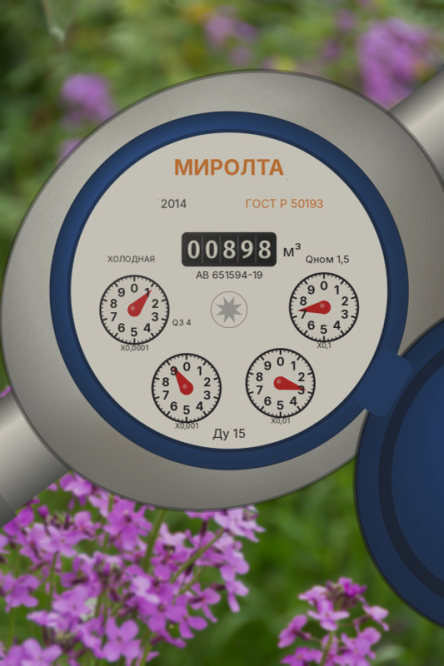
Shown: 898.7291 m³
